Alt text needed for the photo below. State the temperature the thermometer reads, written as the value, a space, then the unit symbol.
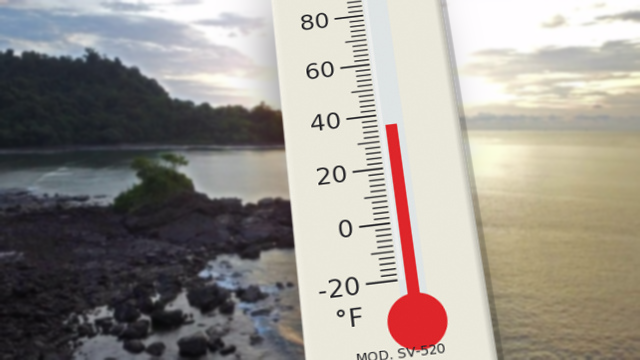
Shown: 36 °F
